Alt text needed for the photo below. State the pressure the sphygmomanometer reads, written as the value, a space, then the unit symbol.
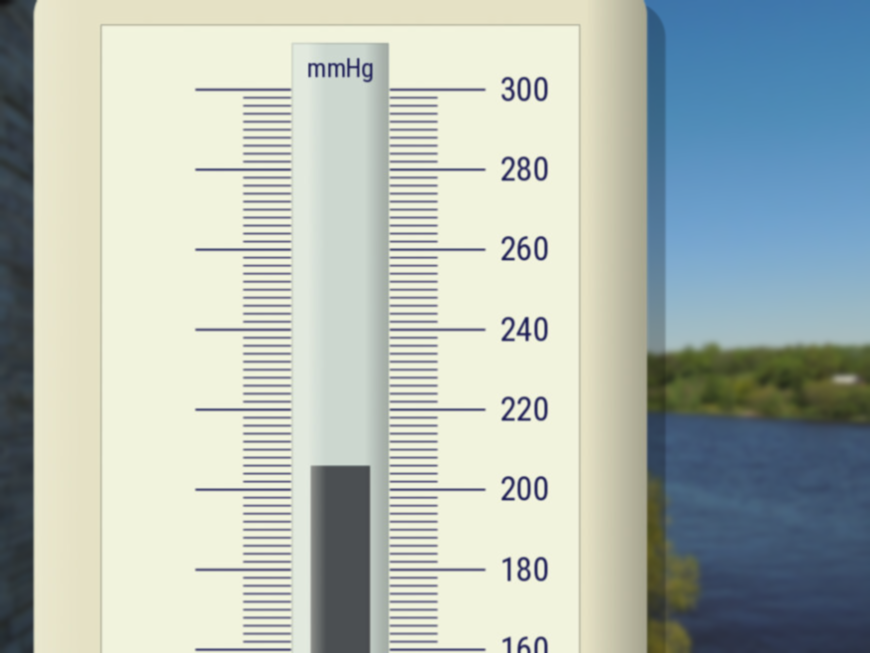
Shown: 206 mmHg
